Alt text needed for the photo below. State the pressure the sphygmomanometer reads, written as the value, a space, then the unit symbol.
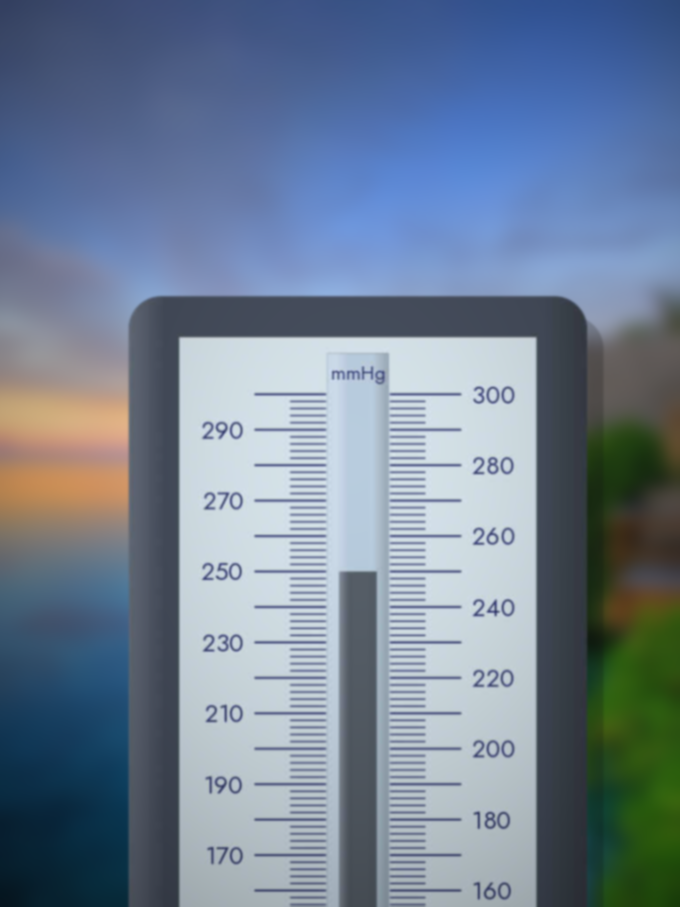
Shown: 250 mmHg
